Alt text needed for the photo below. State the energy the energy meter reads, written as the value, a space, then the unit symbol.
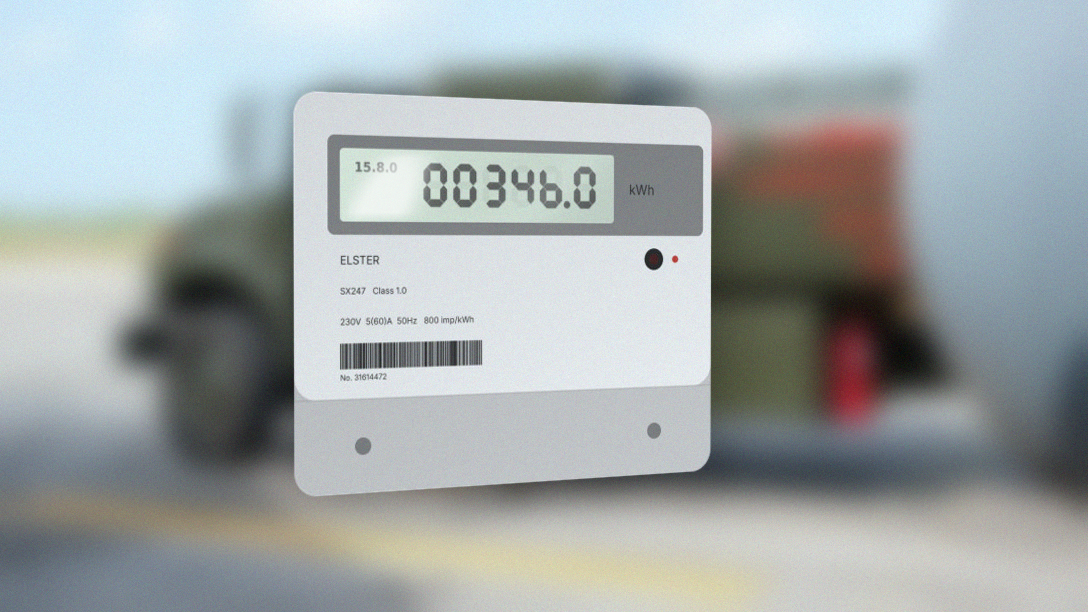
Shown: 346.0 kWh
